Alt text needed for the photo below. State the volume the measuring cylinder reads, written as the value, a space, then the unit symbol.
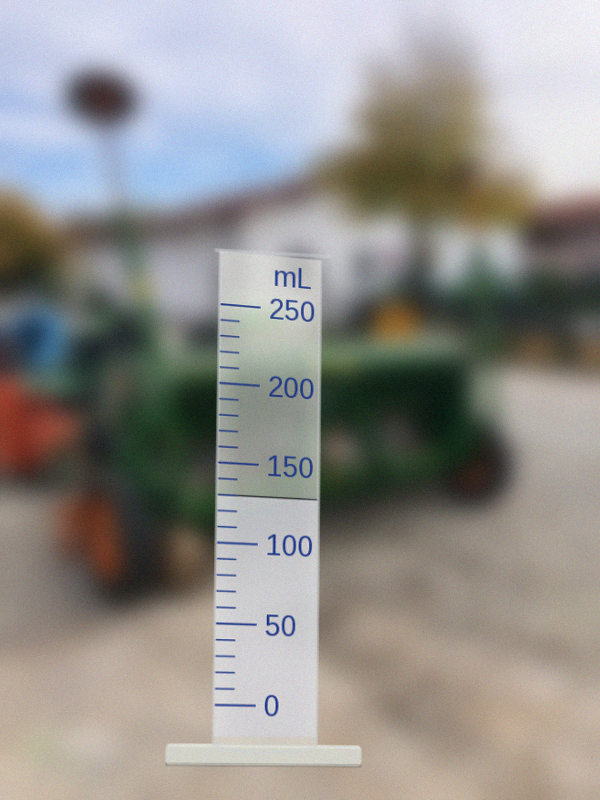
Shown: 130 mL
